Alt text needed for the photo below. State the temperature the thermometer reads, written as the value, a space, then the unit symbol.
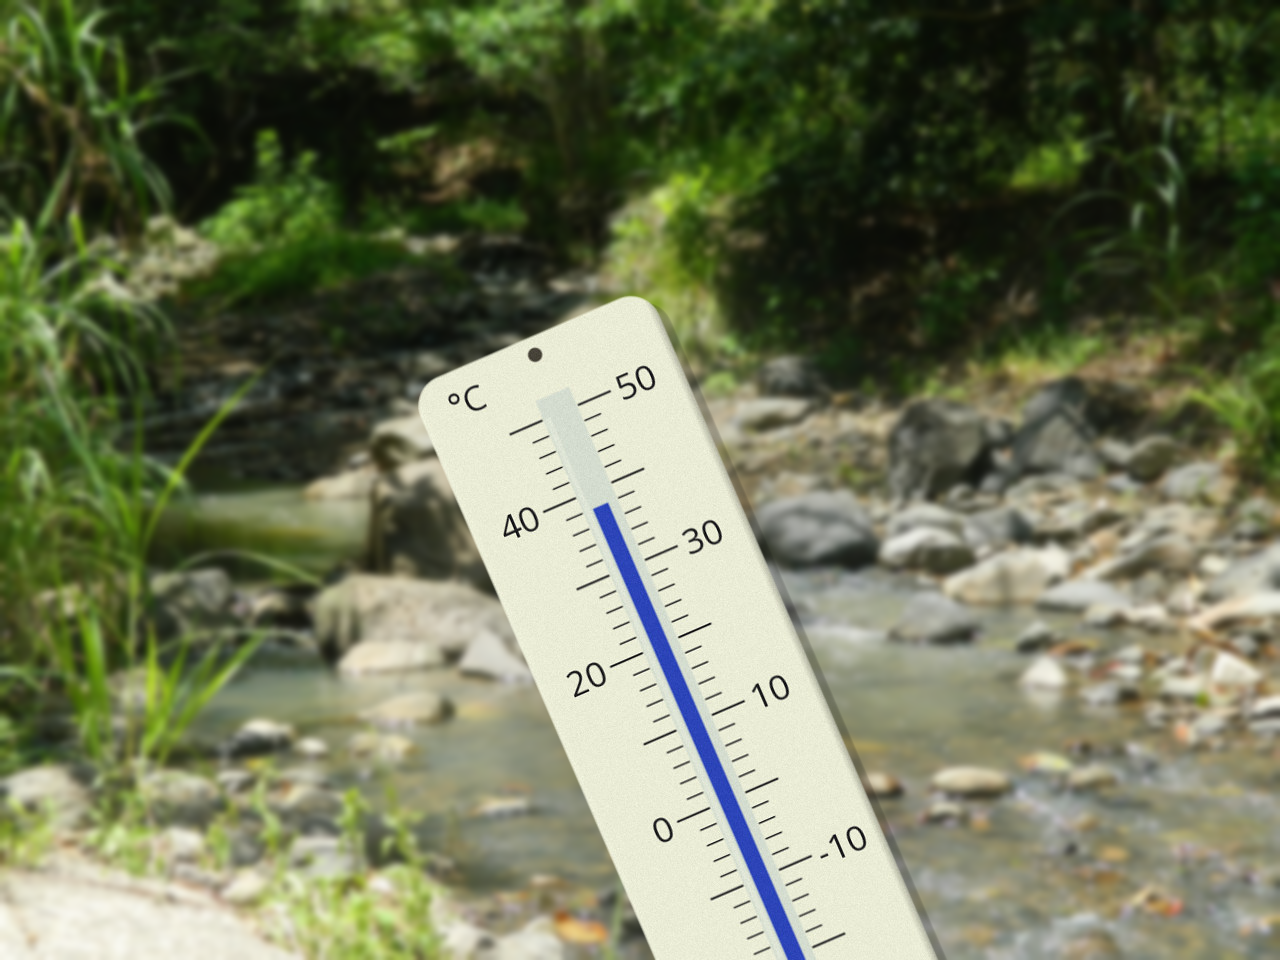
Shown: 38 °C
